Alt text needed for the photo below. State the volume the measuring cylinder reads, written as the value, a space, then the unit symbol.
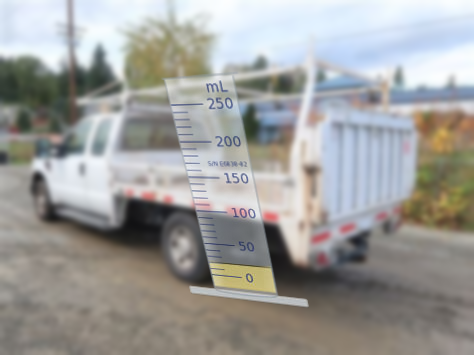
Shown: 20 mL
